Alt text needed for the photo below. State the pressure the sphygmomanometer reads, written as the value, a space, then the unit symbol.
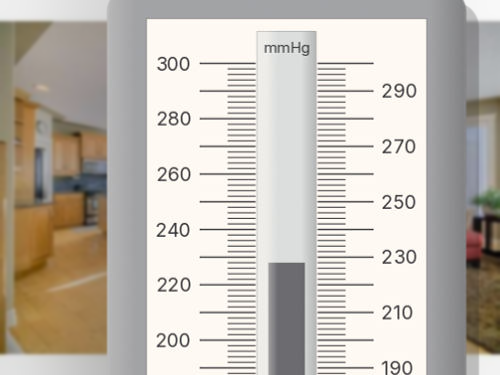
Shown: 228 mmHg
